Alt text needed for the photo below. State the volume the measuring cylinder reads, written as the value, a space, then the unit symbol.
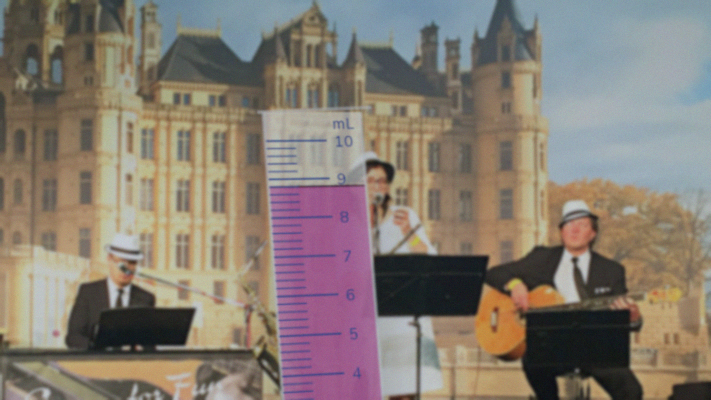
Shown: 8.8 mL
